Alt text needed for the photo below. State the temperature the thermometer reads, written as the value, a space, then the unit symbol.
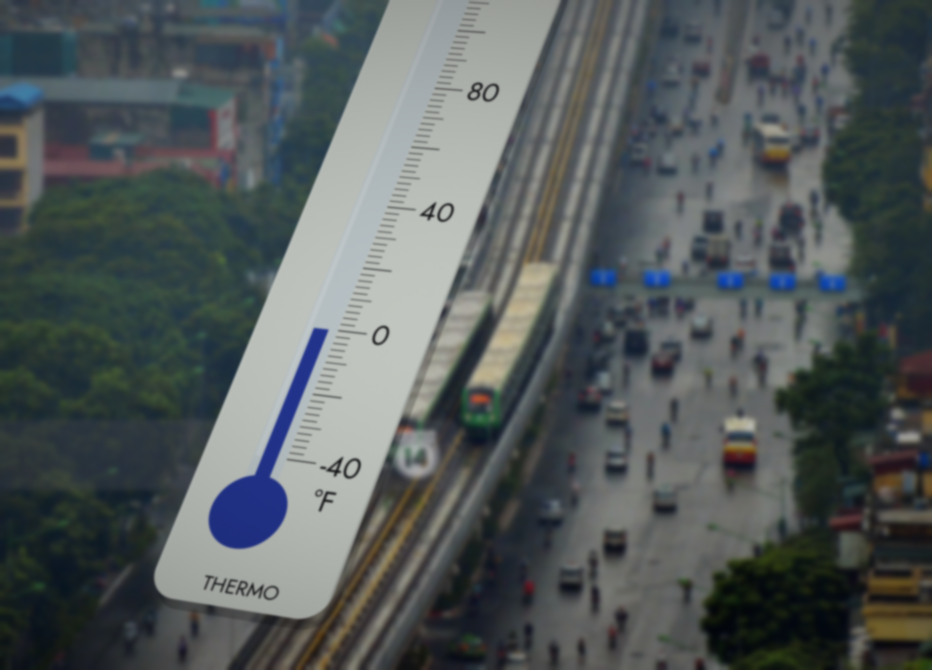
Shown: 0 °F
